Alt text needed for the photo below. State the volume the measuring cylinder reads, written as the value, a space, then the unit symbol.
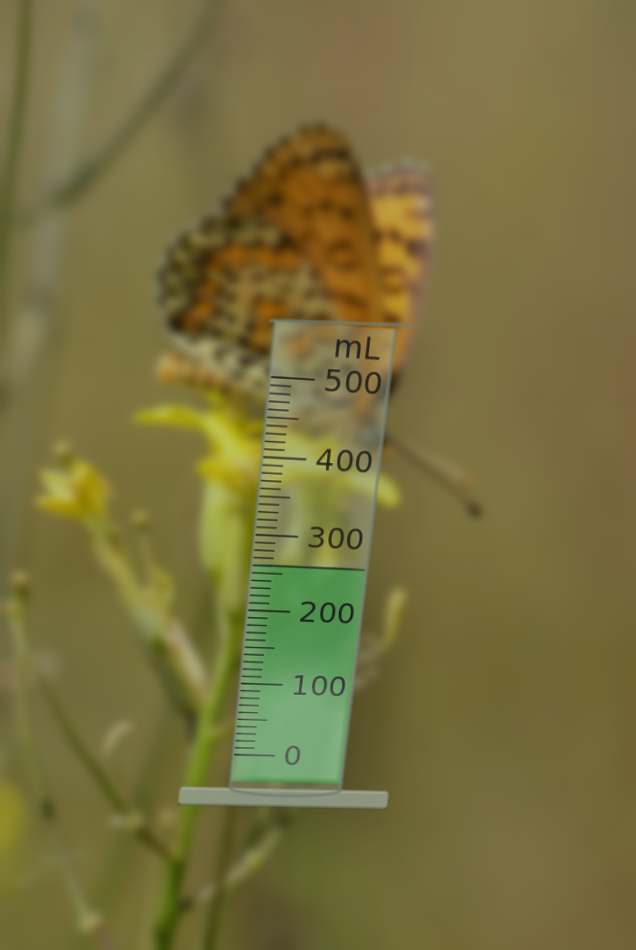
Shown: 260 mL
